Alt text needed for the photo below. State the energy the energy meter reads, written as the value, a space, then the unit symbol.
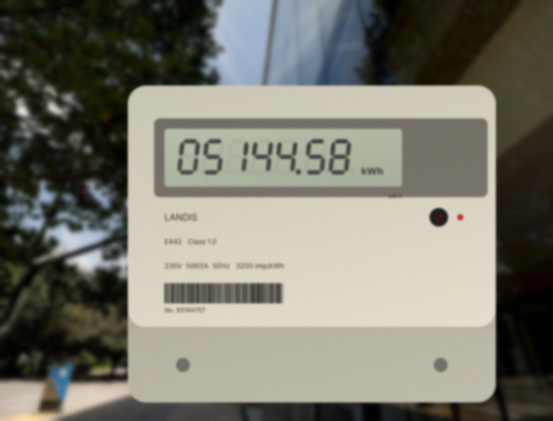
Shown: 5144.58 kWh
